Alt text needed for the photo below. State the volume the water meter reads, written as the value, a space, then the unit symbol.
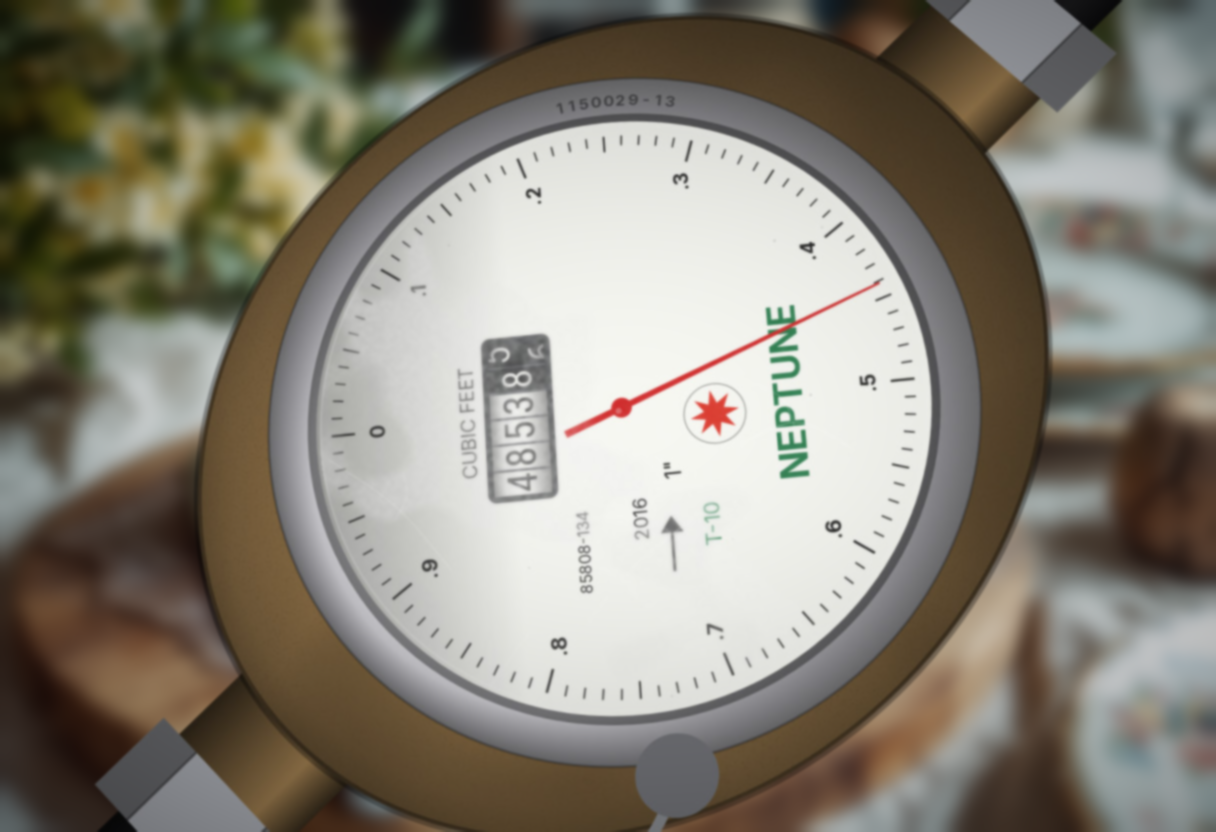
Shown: 485385.44 ft³
